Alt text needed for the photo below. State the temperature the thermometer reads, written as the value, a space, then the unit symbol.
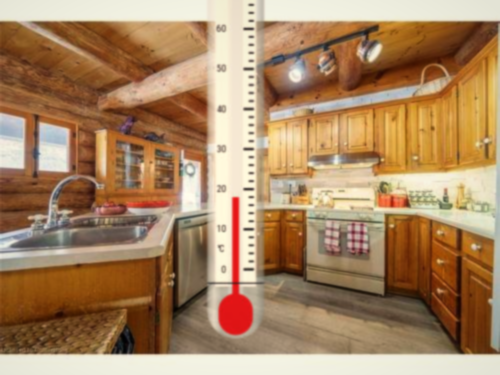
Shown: 18 °C
